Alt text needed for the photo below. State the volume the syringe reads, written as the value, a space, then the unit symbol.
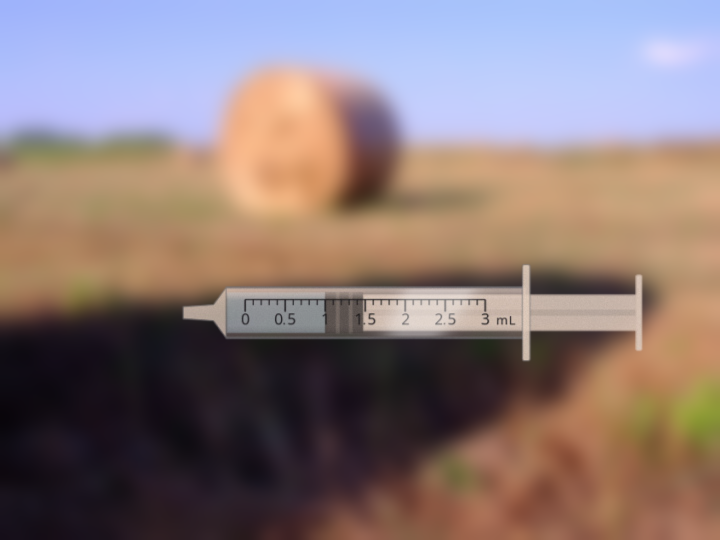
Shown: 1 mL
